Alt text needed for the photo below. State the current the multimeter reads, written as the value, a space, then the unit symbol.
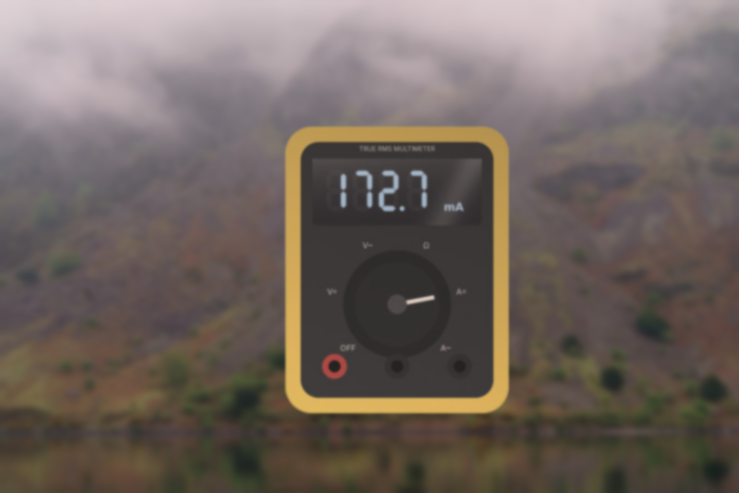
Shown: 172.7 mA
